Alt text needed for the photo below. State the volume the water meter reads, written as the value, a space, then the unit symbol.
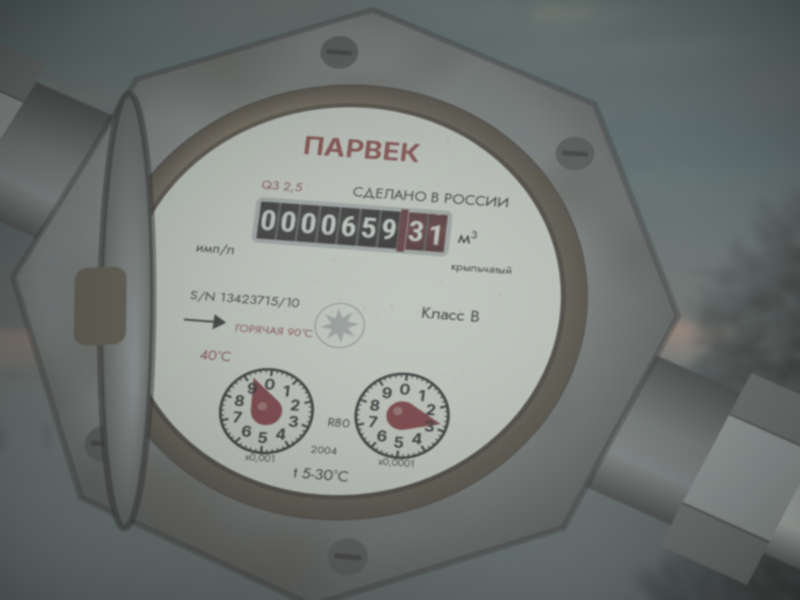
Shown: 659.3092 m³
